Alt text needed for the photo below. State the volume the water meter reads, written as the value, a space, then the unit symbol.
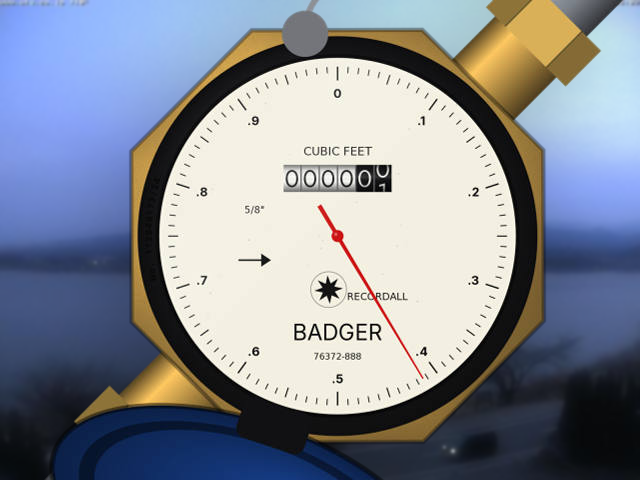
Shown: 0.41 ft³
